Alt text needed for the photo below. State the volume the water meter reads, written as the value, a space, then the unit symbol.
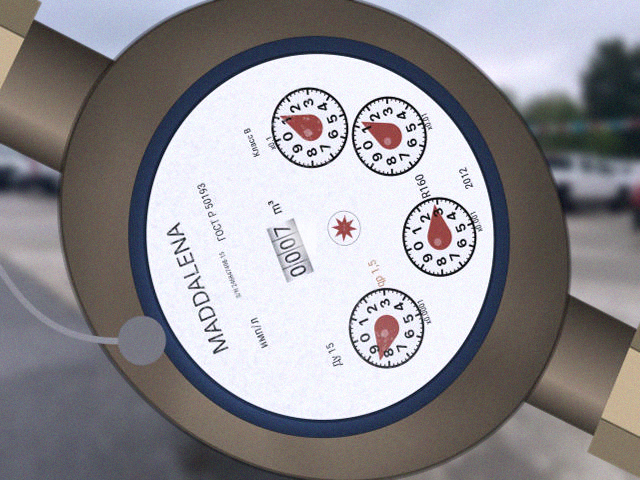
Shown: 7.1128 m³
